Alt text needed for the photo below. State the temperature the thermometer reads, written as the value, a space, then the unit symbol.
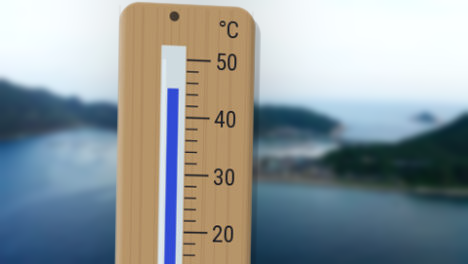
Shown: 45 °C
